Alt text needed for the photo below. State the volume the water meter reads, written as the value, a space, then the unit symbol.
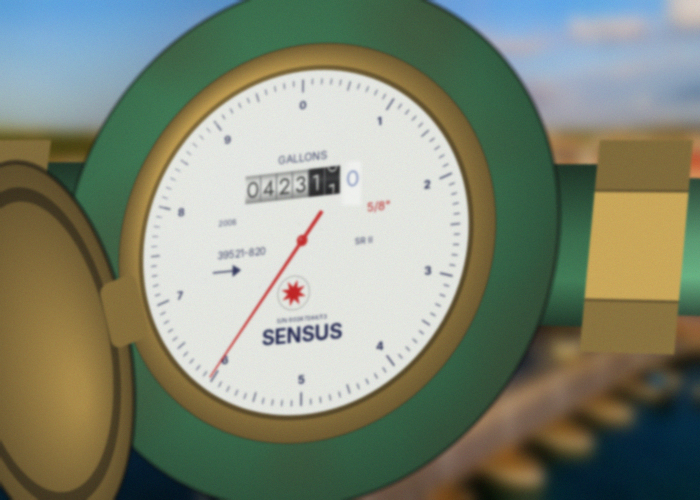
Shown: 423106.0 gal
